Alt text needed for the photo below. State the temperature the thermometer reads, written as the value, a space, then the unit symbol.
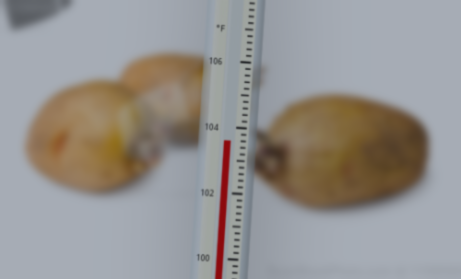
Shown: 103.6 °F
